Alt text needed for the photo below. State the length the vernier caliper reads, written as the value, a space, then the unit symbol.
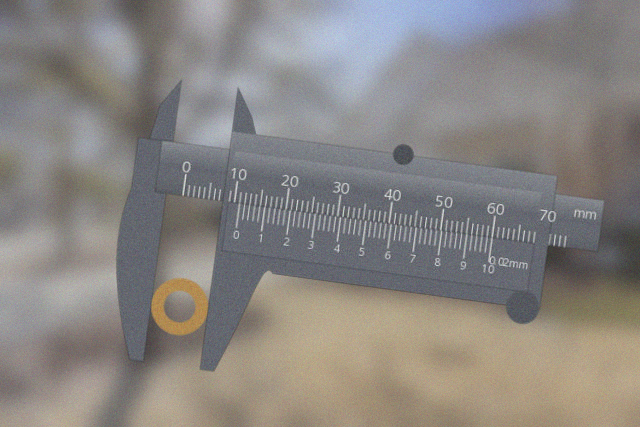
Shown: 11.0 mm
